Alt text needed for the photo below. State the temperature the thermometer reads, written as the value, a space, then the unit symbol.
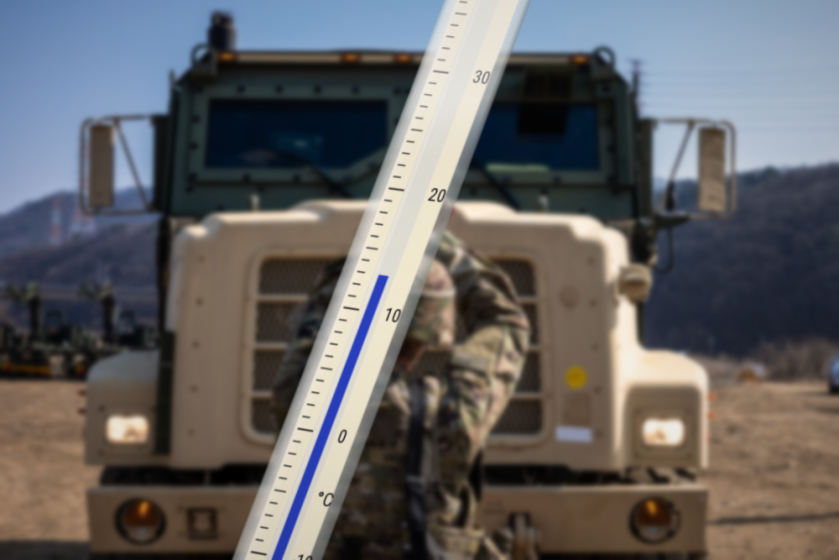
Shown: 13 °C
